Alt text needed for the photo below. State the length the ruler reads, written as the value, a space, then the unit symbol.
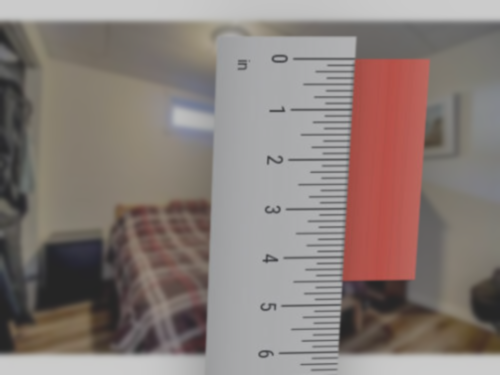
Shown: 4.5 in
